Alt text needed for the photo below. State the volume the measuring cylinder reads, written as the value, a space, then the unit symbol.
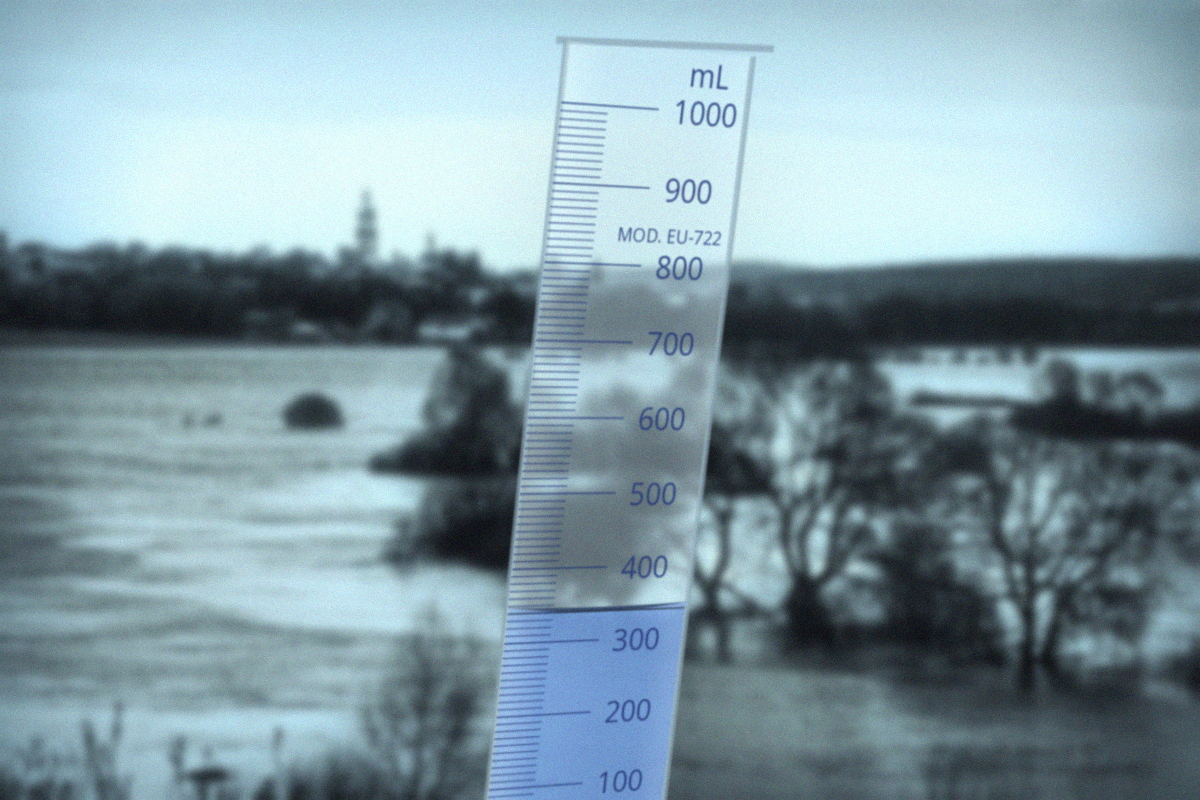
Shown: 340 mL
